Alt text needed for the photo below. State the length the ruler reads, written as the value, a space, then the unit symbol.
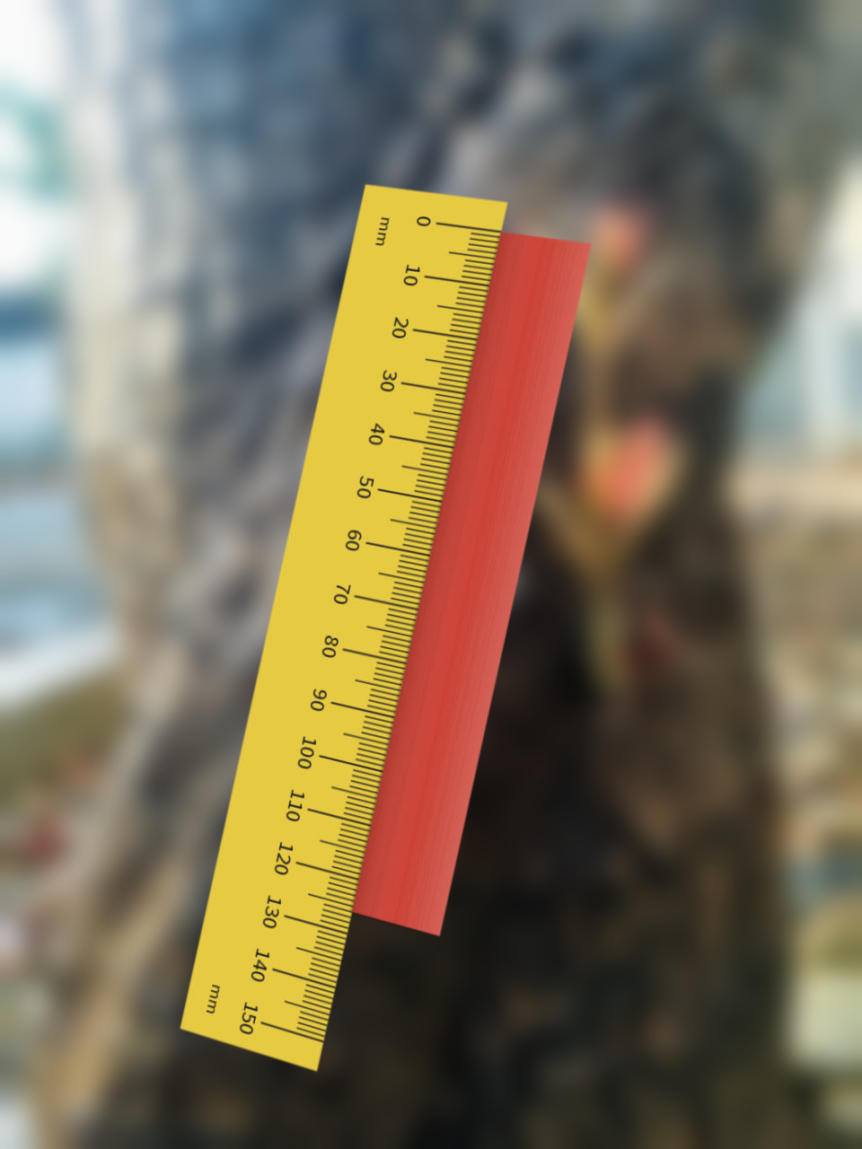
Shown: 126 mm
